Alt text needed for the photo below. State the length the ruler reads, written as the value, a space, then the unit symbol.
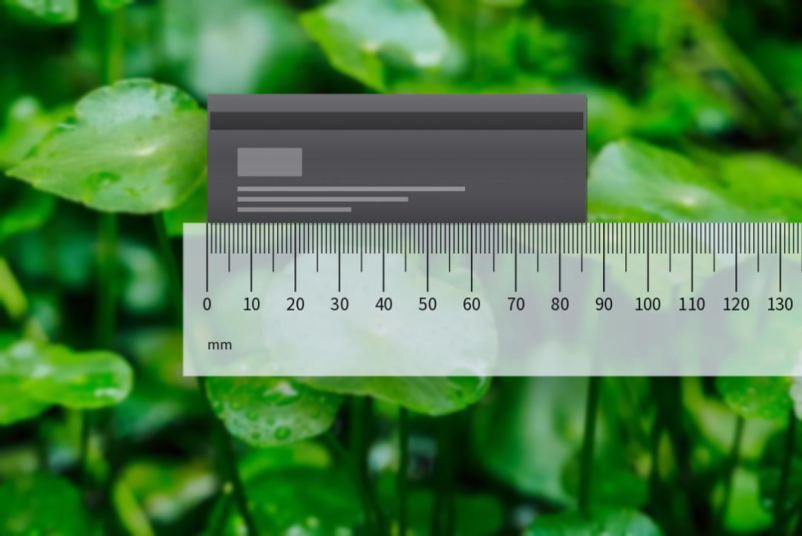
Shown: 86 mm
